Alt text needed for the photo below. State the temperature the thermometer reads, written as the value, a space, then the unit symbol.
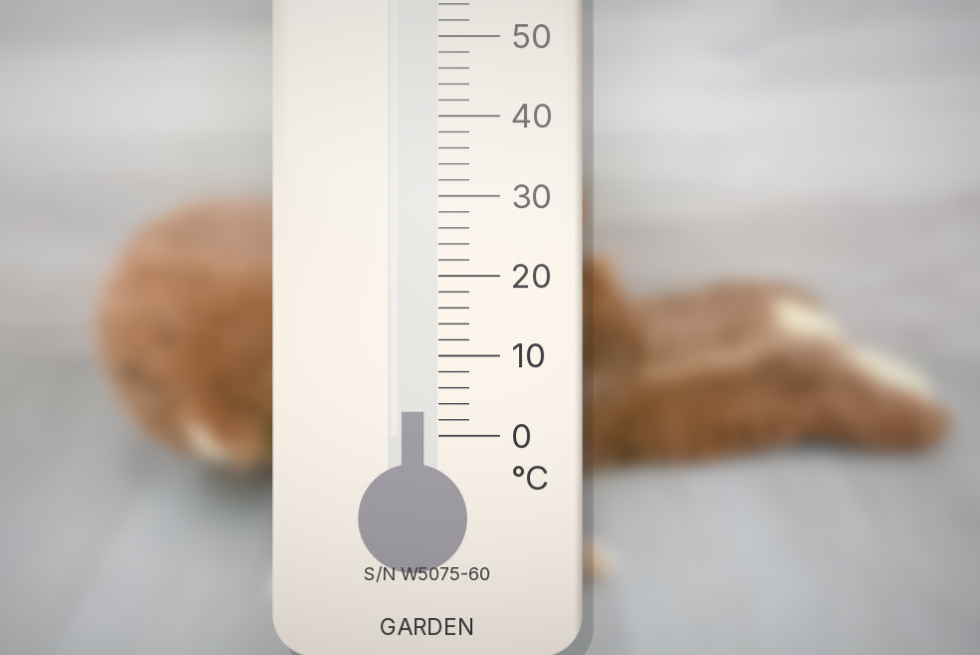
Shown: 3 °C
